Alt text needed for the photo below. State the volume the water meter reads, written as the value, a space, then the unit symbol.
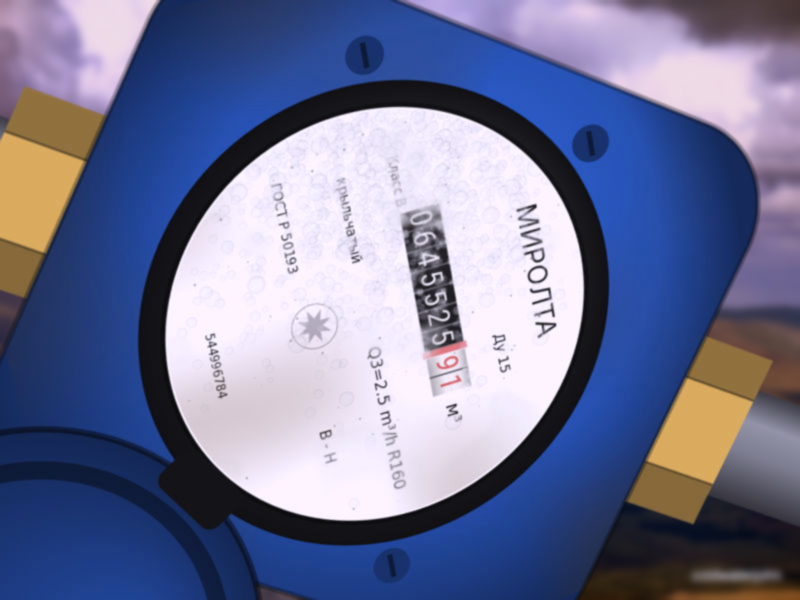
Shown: 645525.91 m³
